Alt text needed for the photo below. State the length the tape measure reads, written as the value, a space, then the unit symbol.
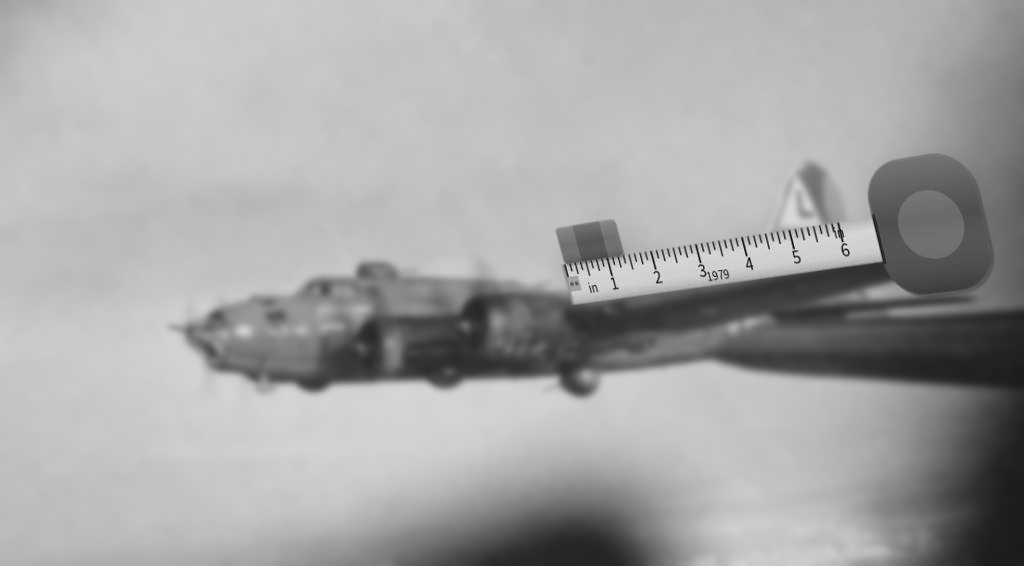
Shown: 1.375 in
